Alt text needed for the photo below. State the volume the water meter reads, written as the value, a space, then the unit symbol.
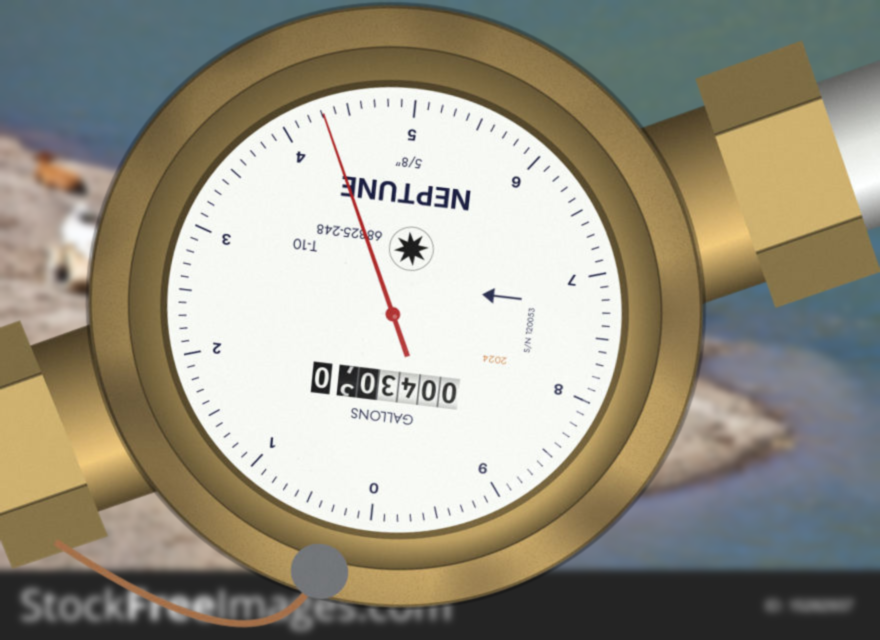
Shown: 43034.3 gal
